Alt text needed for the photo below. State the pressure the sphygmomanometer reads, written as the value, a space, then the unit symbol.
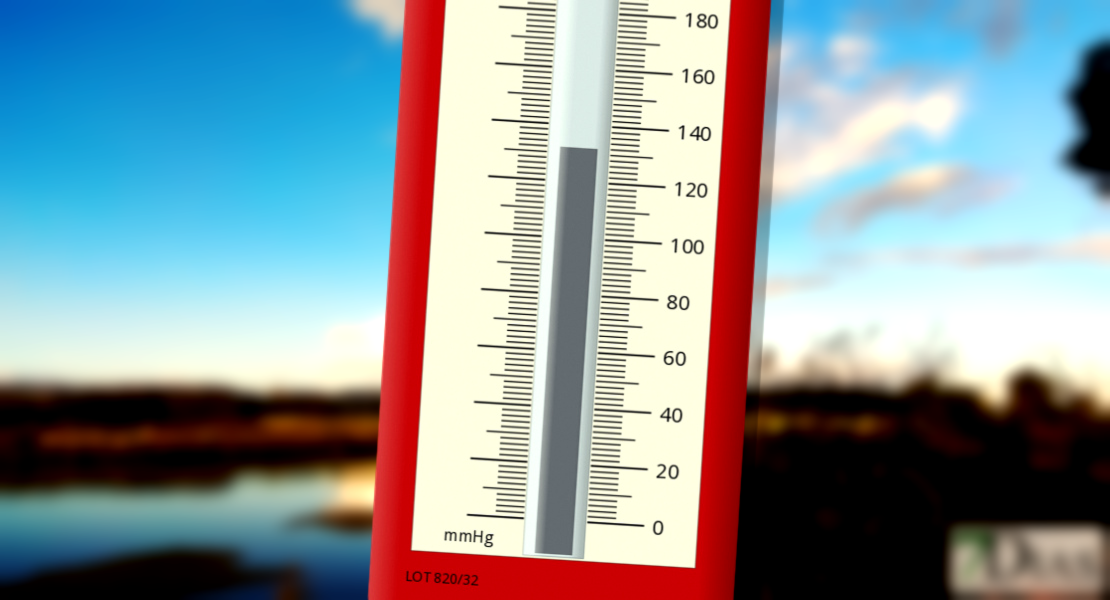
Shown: 132 mmHg
